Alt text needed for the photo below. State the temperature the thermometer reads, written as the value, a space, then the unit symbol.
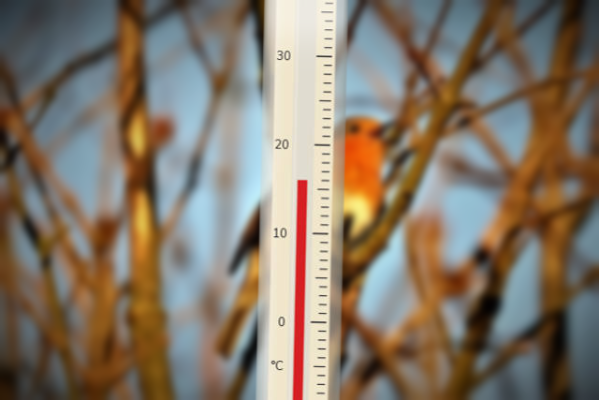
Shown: 16 °C
